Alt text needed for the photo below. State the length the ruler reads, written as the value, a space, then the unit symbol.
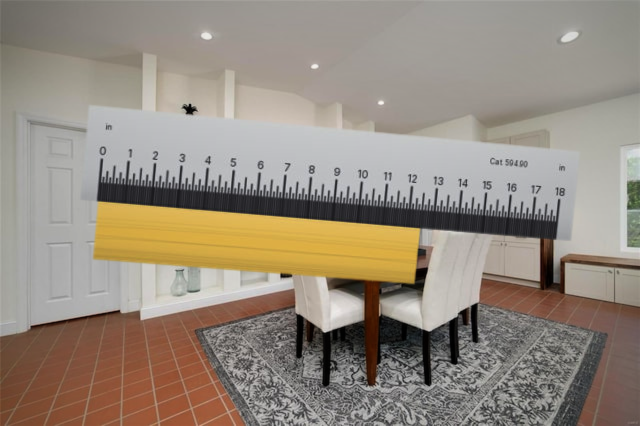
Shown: 12.5 in
